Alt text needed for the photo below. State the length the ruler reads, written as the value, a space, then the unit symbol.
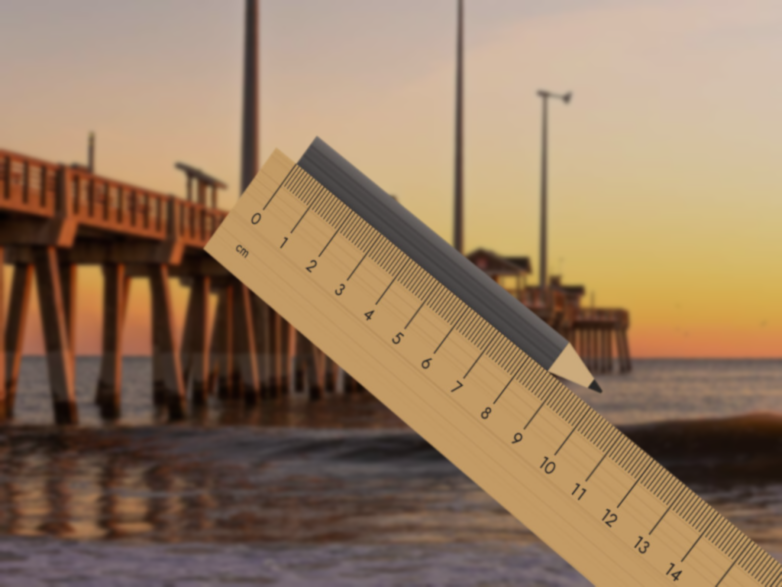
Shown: 10 cm
